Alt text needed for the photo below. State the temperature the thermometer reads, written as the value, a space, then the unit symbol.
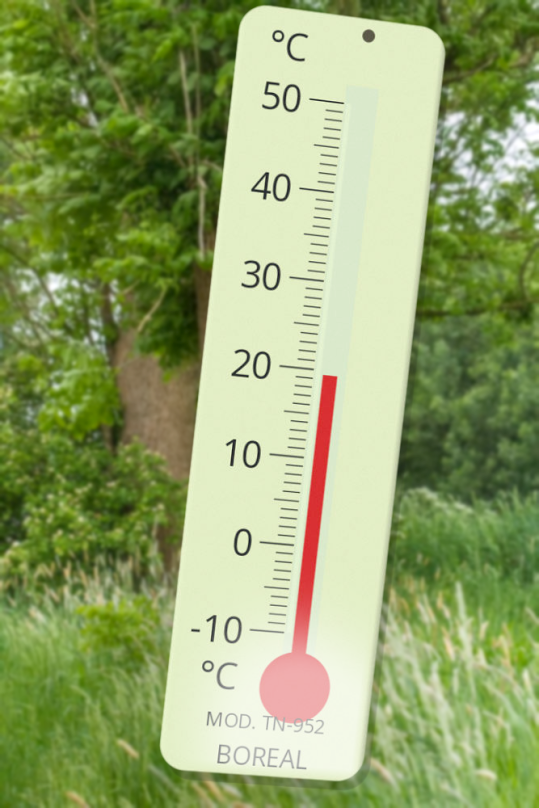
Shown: 19.5 °C
